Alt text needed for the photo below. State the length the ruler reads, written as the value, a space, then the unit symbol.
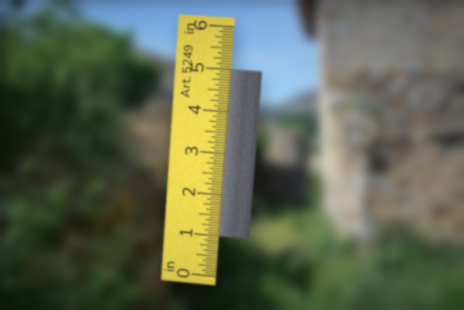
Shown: 4 in
